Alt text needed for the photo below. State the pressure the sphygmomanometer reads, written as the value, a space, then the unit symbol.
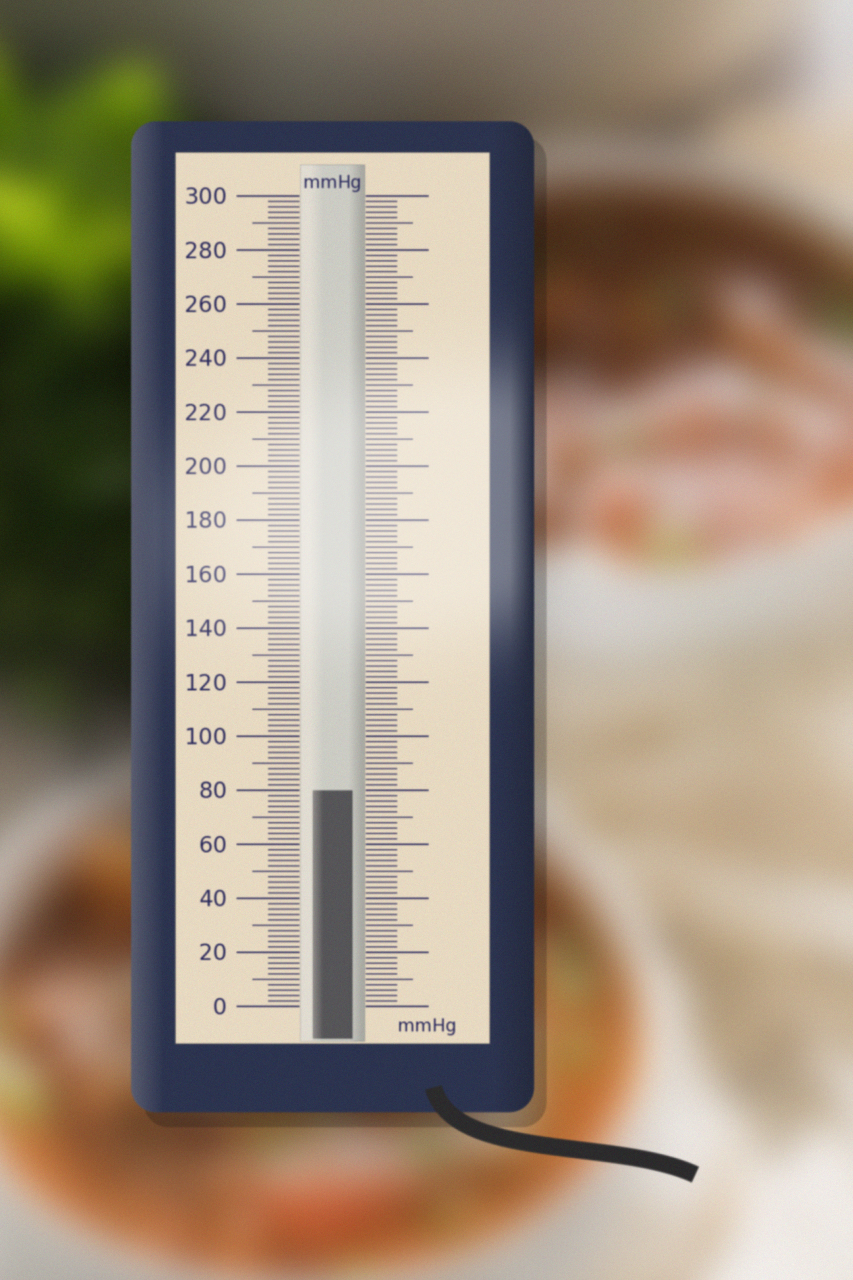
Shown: 80 mmHg
